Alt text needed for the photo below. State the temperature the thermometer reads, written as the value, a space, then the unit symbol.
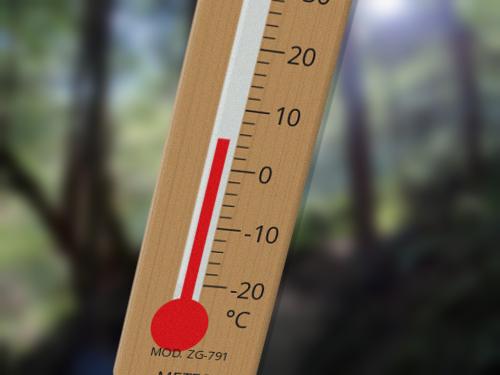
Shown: 5 °C
